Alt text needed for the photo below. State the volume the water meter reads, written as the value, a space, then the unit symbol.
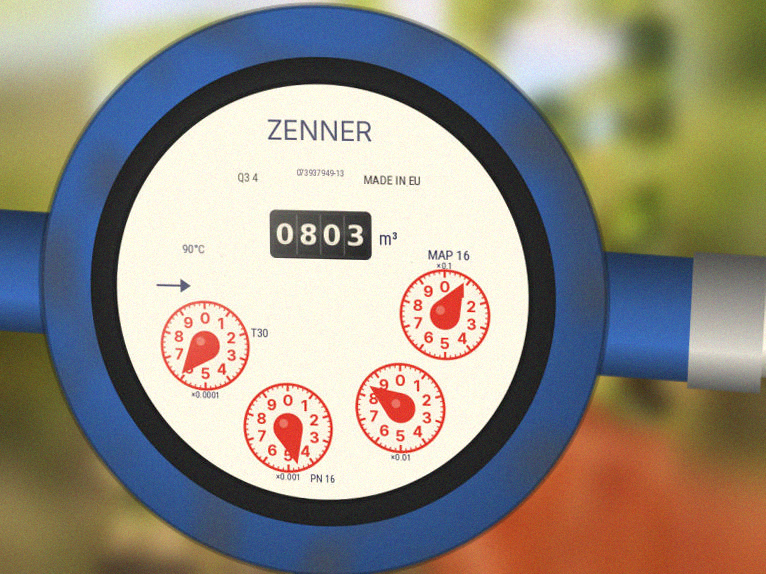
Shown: 803.0846 m³
